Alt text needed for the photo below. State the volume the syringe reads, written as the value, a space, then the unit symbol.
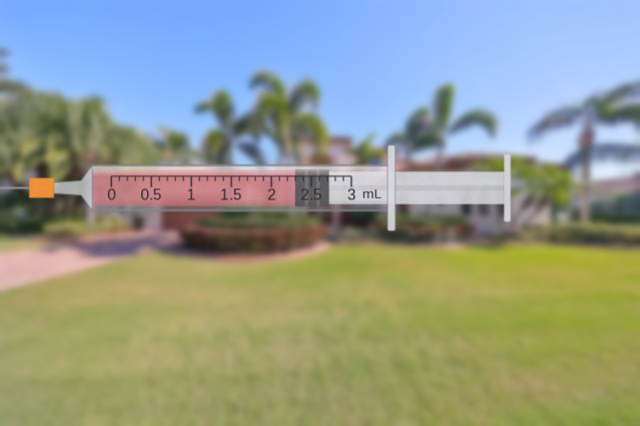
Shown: 2.3 mL
